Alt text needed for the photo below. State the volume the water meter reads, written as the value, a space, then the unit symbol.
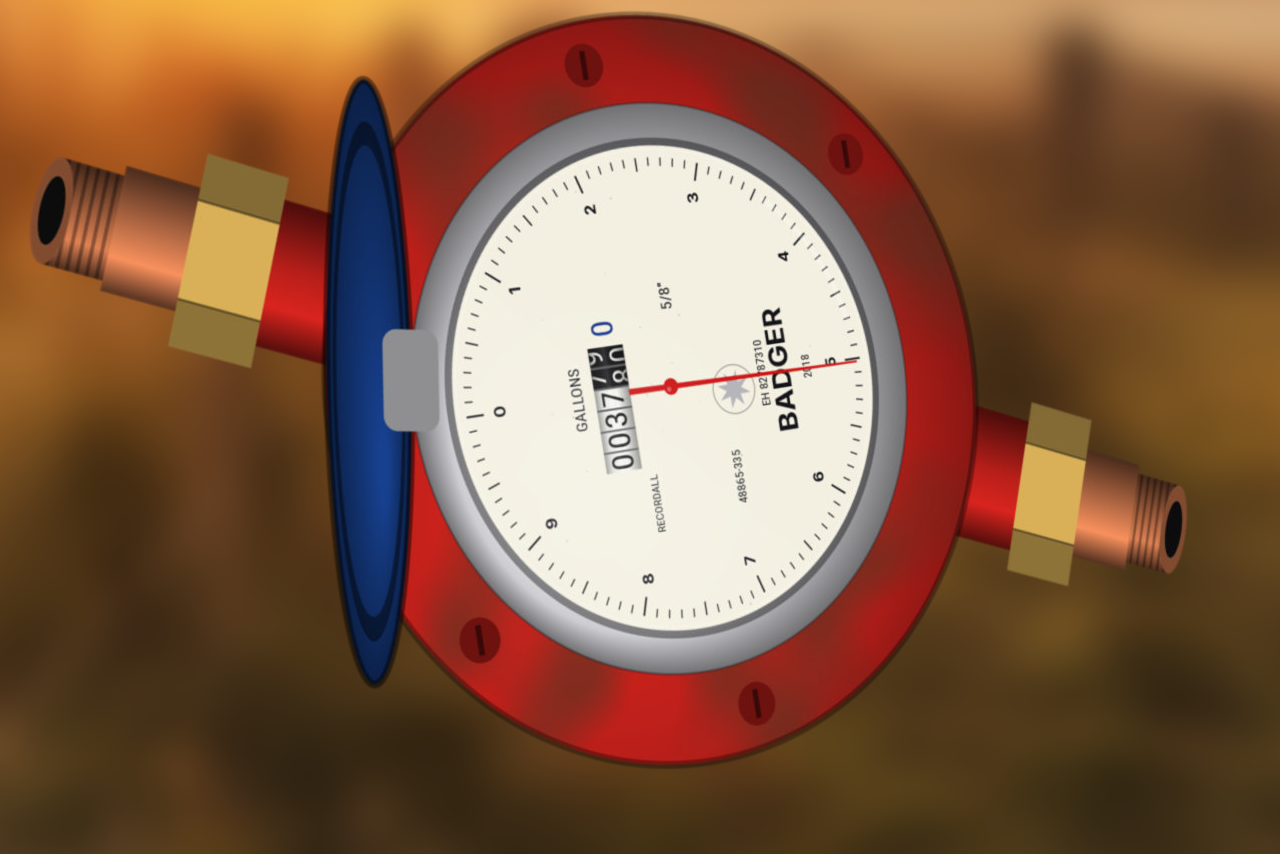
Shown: 37795.0 gal
